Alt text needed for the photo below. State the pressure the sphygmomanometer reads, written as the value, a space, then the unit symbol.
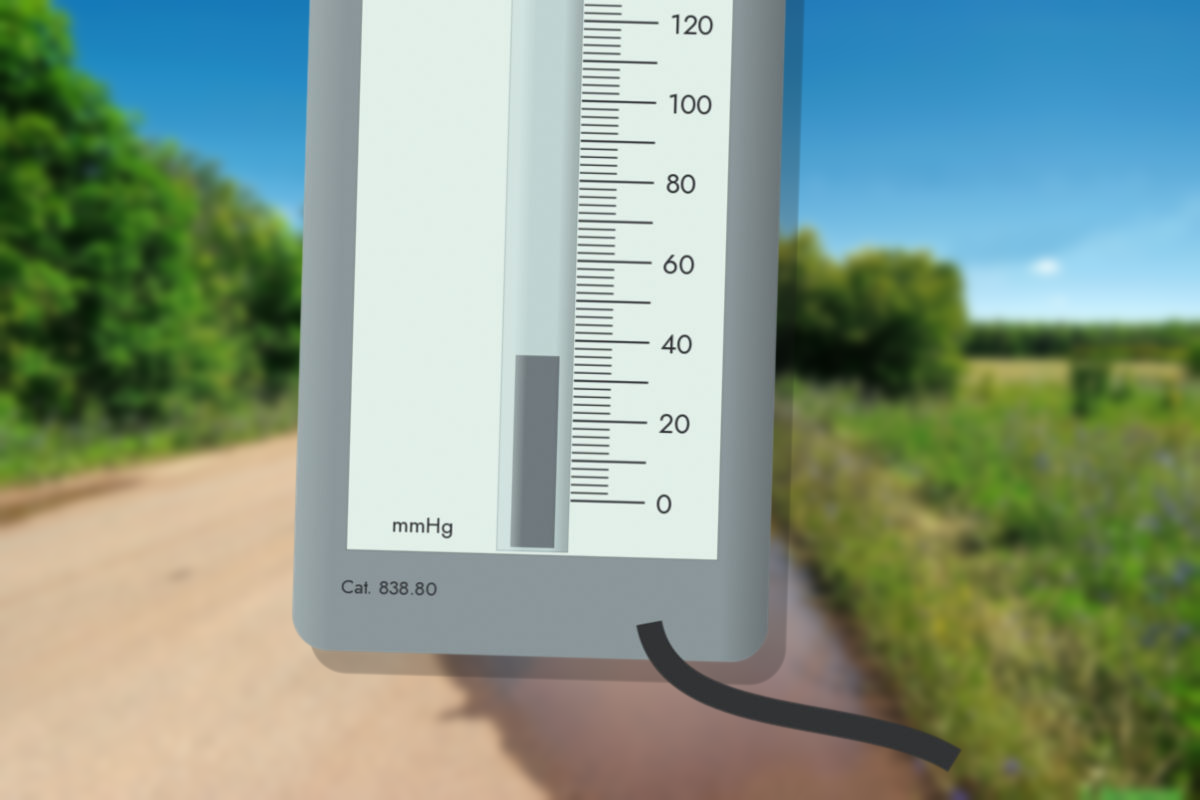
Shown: 36 mmHg
